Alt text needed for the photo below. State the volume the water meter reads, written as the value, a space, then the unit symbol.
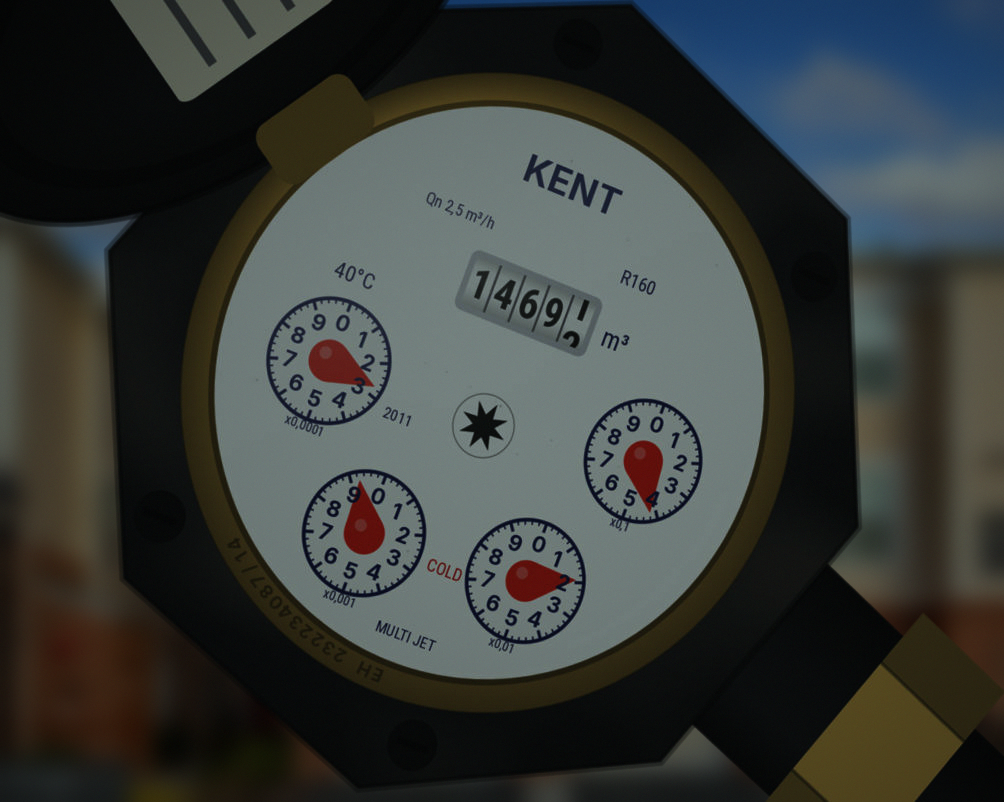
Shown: 14691.4192 m³
